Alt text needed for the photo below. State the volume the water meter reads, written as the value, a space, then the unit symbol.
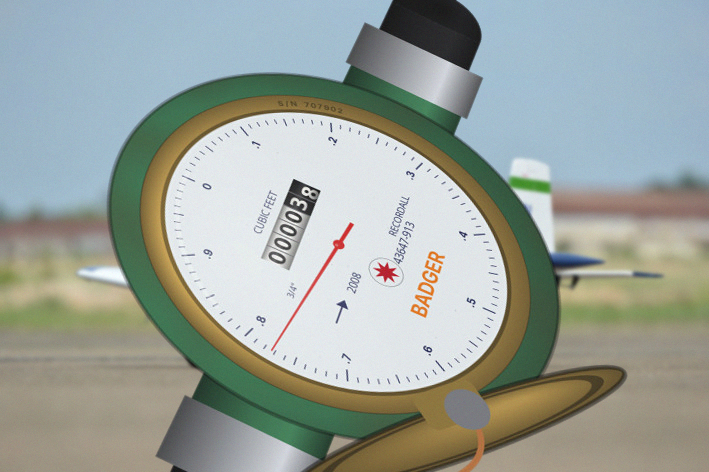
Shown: 37.77 ft³
